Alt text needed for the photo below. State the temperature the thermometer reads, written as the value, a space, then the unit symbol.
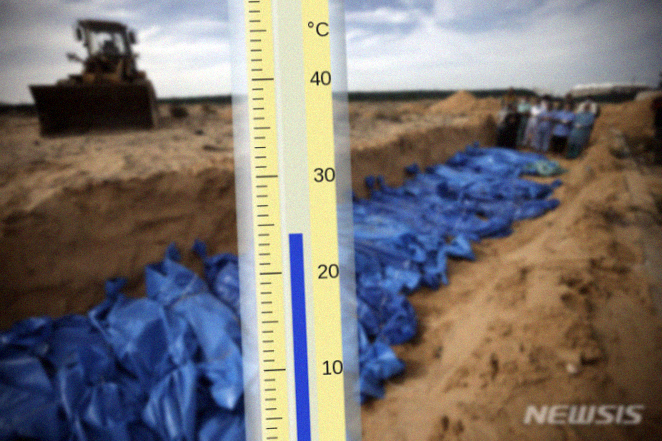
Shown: 24 °C
